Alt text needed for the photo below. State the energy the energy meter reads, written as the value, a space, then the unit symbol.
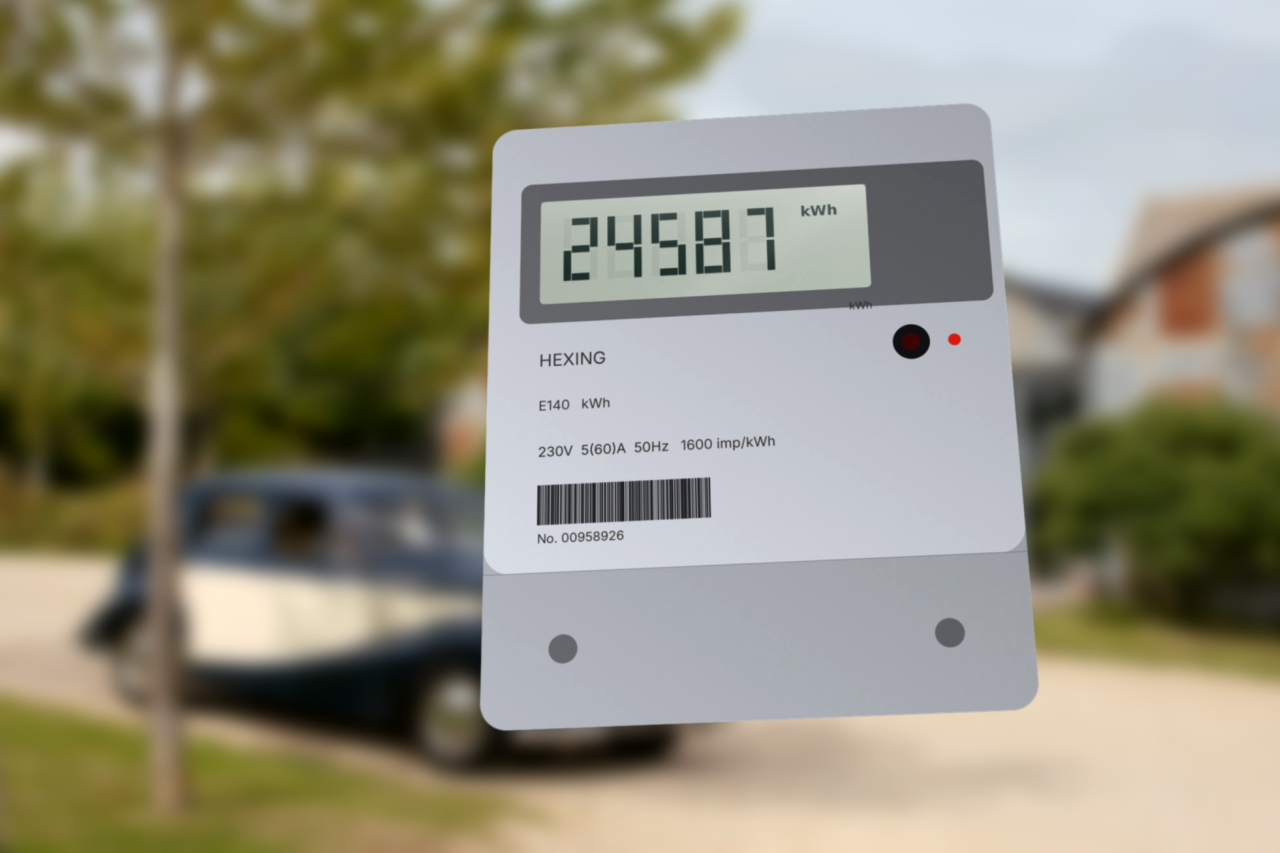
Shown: 24587 kWh
